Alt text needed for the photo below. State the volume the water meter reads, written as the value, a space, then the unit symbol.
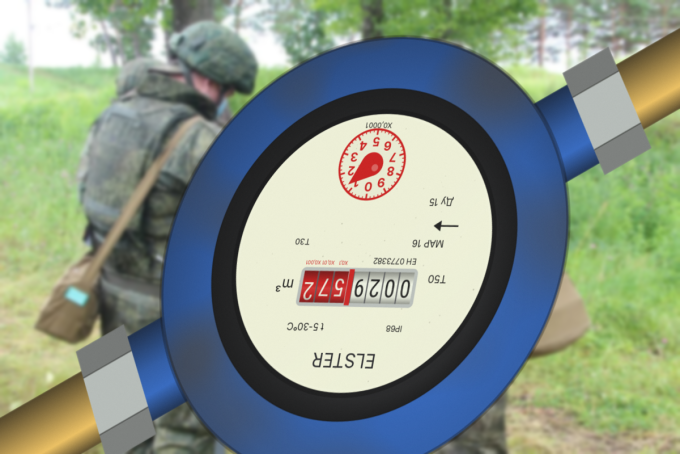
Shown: 29.5721 m³
